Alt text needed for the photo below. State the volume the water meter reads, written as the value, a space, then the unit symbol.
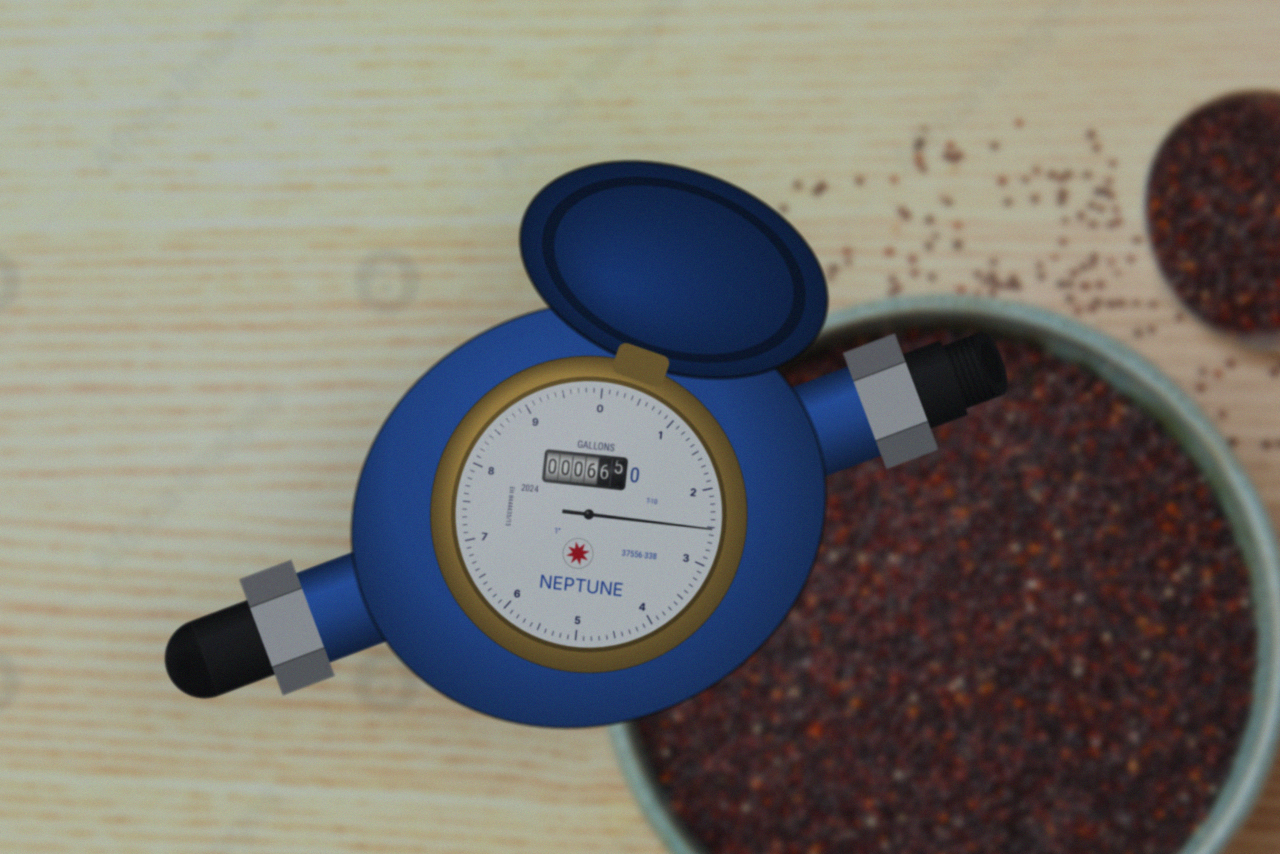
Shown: 6652.5 gal
